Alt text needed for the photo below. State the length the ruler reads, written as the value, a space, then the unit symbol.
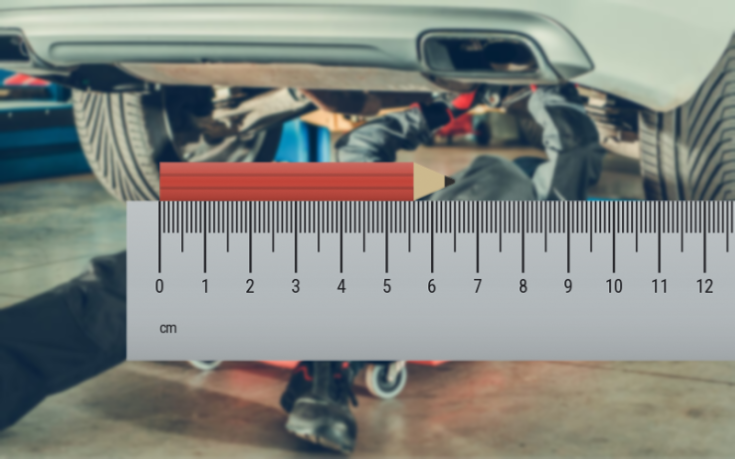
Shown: 6.5 cm
